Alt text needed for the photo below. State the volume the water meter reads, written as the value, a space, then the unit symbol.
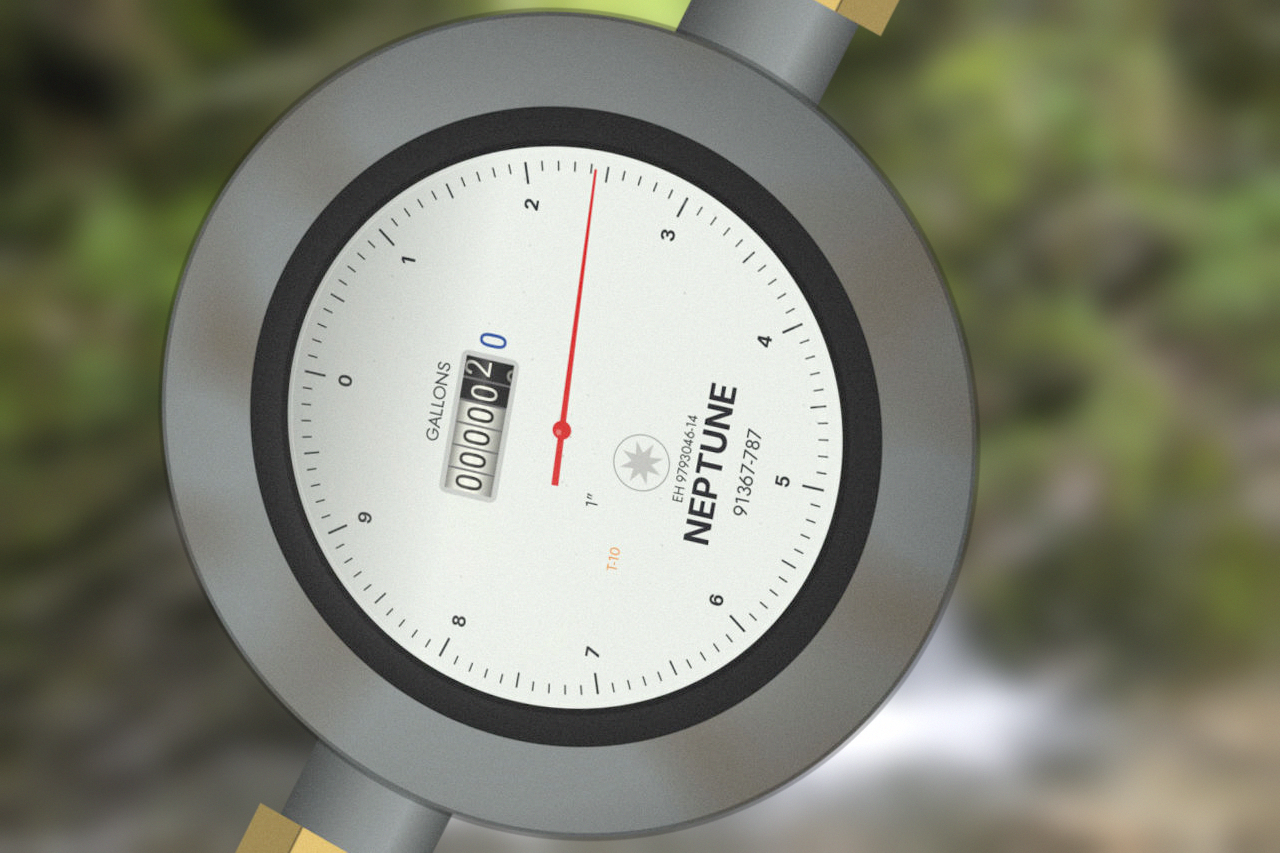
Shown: 22.4 gal
